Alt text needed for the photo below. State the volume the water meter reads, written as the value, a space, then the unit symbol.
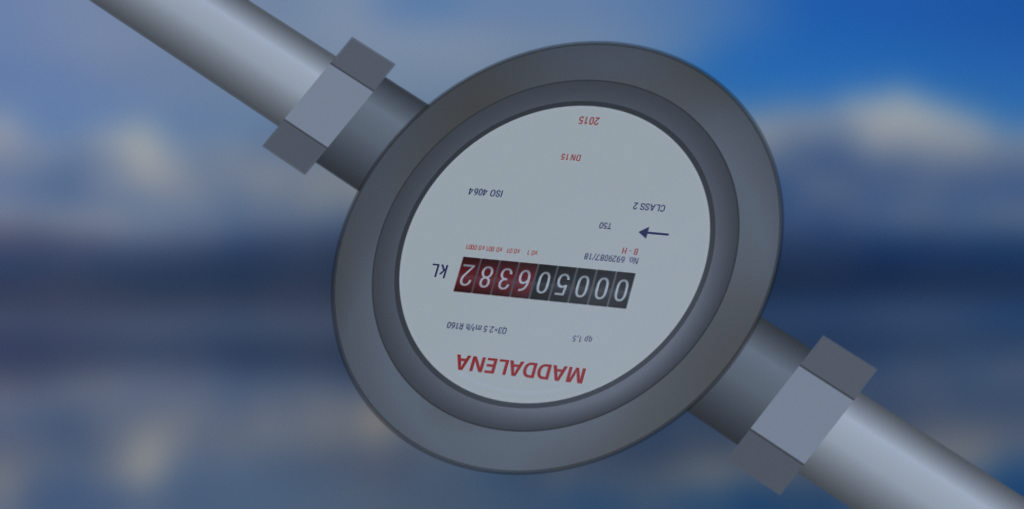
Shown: 50.6382 kL
